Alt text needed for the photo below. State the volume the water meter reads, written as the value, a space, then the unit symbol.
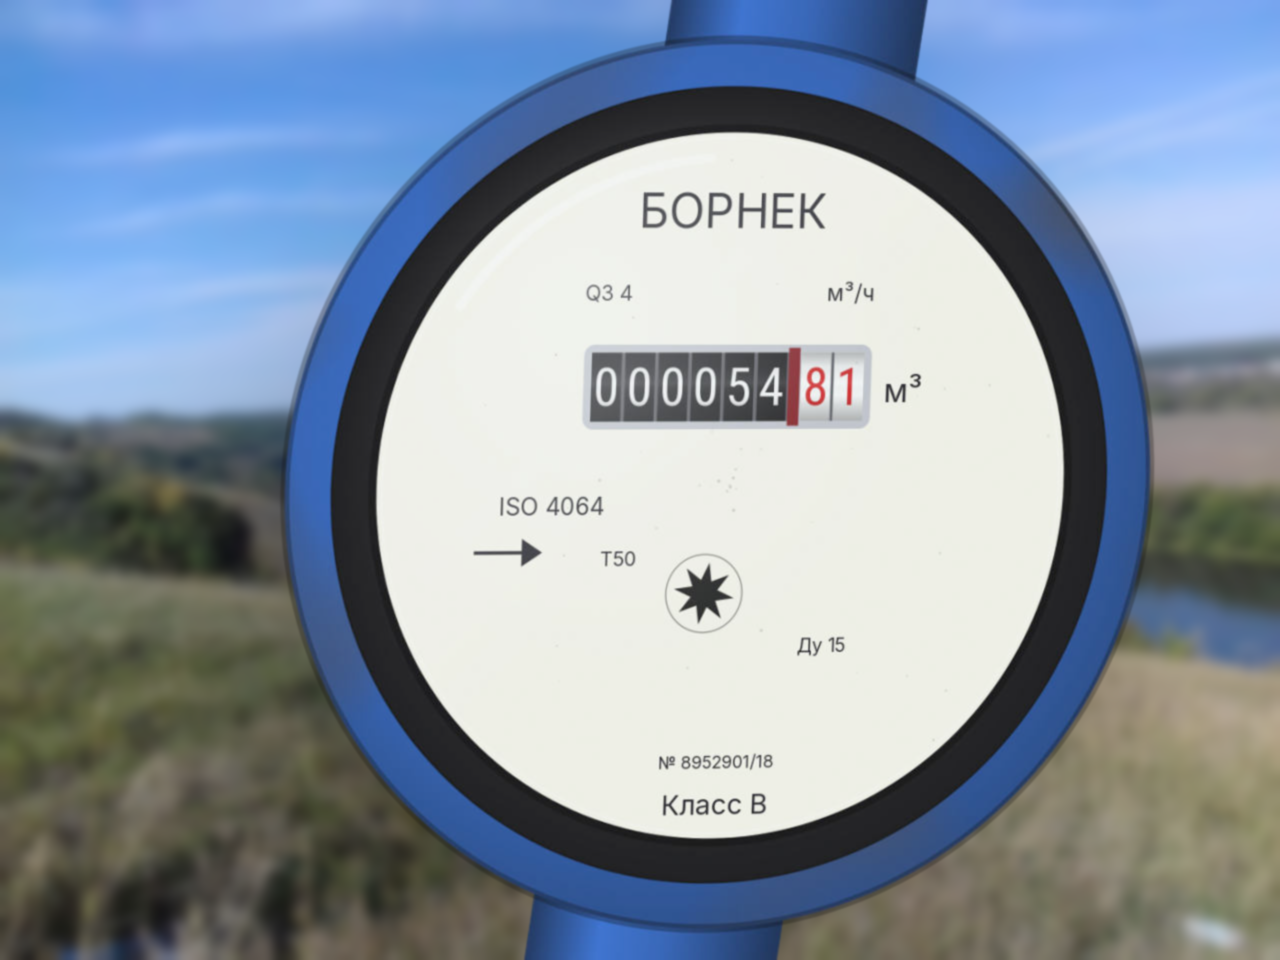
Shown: 54.81 m³
